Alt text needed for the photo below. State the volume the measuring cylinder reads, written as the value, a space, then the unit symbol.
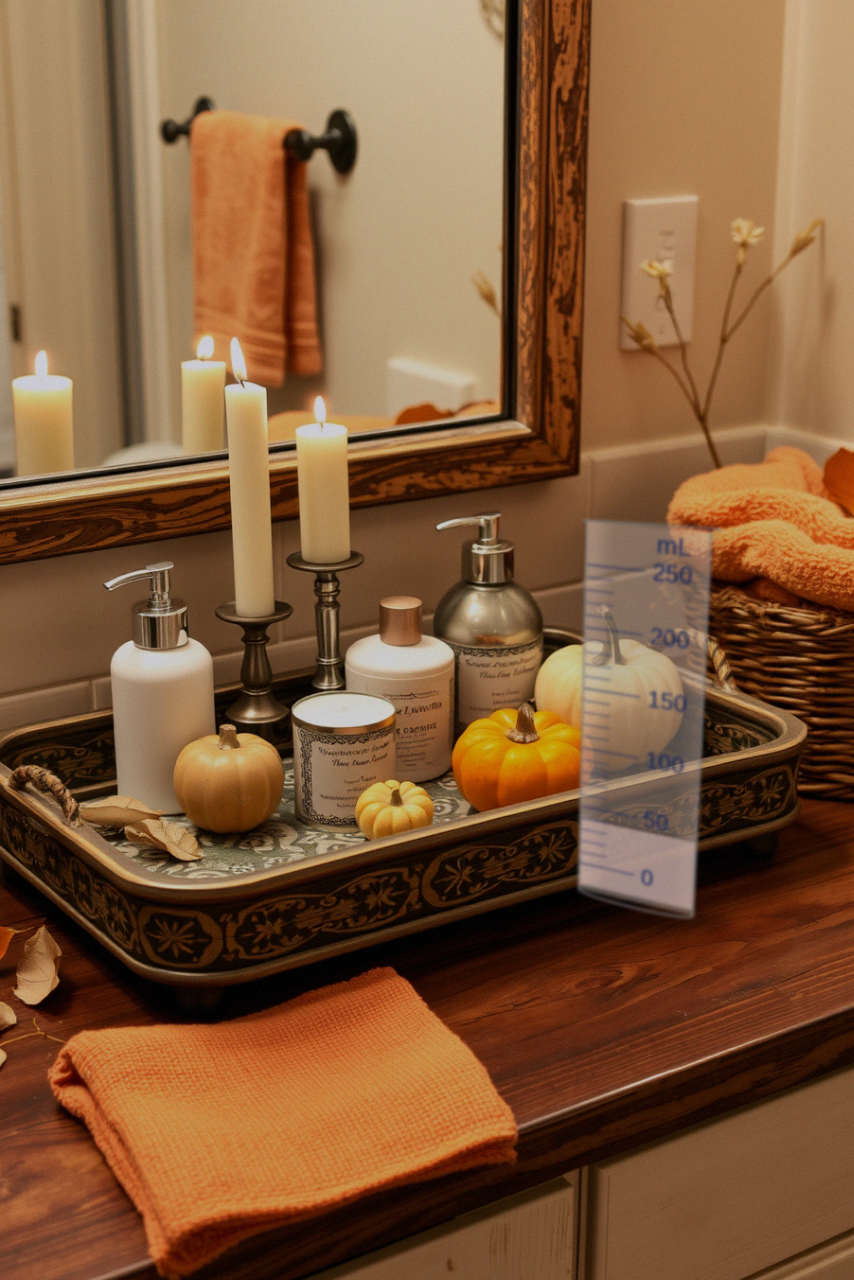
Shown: 40 mL
